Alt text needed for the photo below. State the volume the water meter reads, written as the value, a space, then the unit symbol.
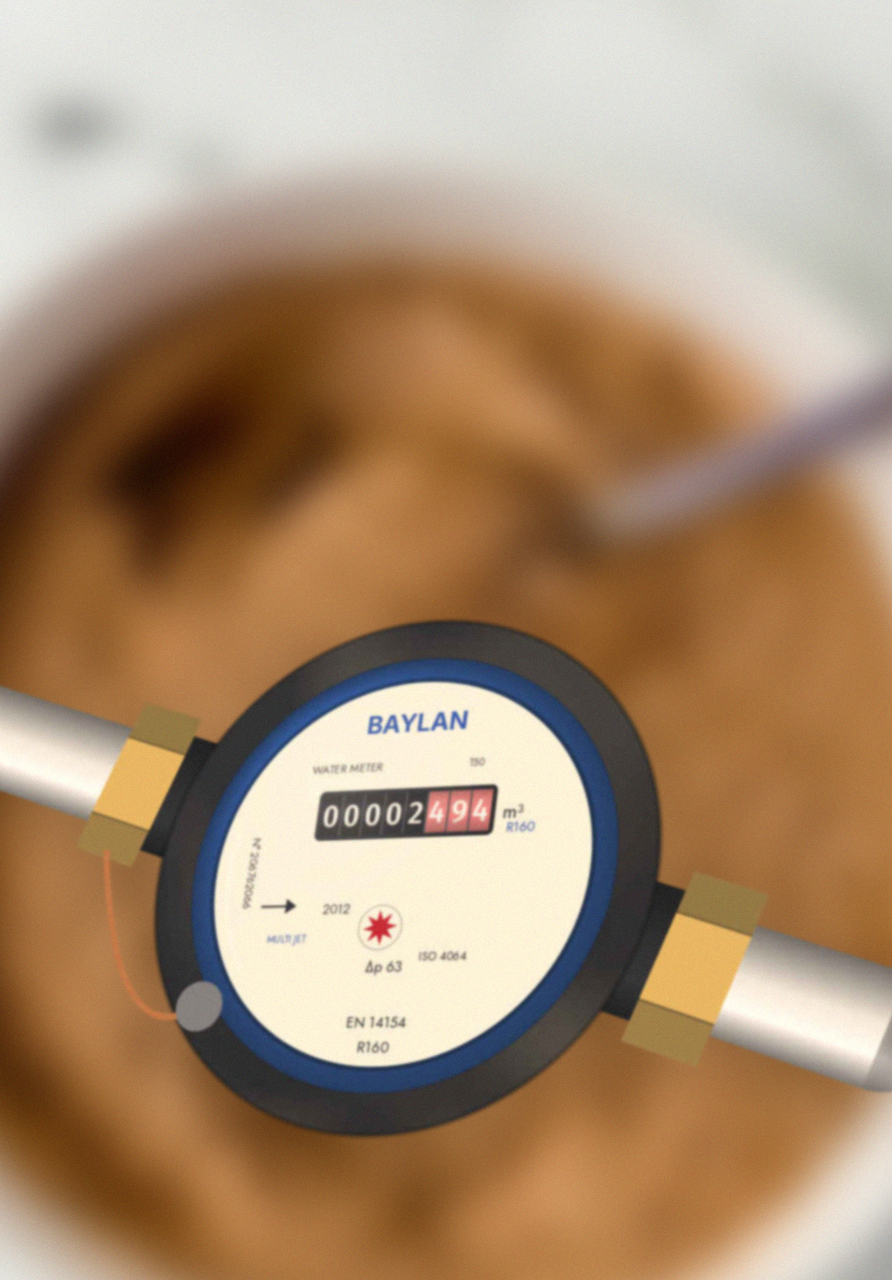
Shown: 2.494 m³
